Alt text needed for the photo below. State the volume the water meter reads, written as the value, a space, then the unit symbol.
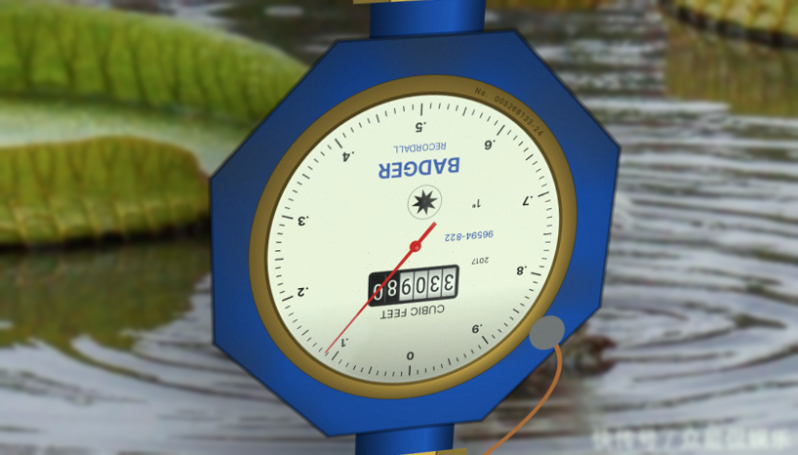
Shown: 330980.11 ft³
